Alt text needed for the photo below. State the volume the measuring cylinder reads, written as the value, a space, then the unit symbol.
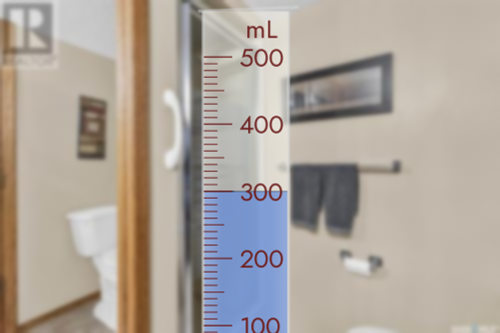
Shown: 300 mL
